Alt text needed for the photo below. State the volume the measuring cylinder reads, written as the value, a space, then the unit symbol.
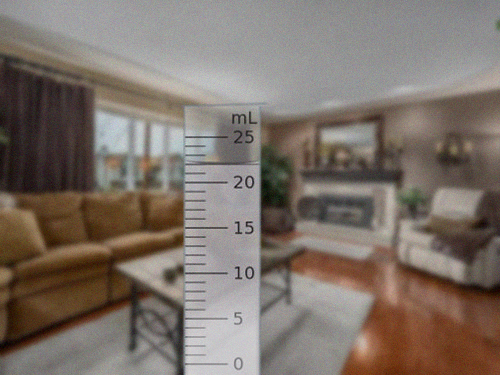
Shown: 22 mL
